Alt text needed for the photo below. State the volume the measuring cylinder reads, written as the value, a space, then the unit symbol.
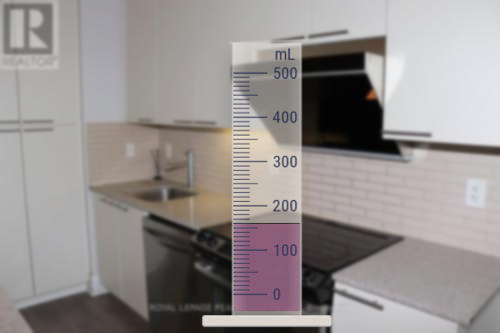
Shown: 160 mL
